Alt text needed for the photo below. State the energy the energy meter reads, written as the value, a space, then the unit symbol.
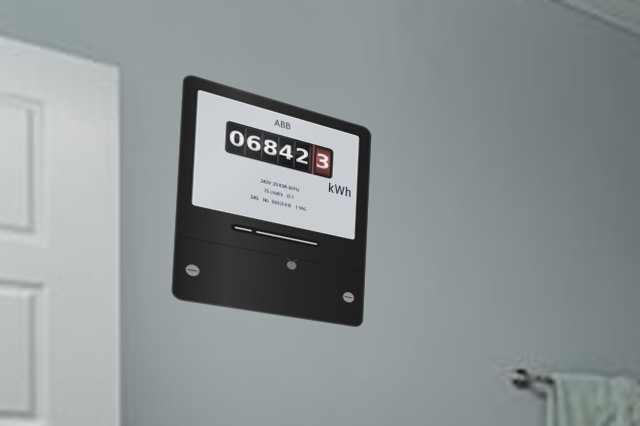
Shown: 6842.3 kWh
